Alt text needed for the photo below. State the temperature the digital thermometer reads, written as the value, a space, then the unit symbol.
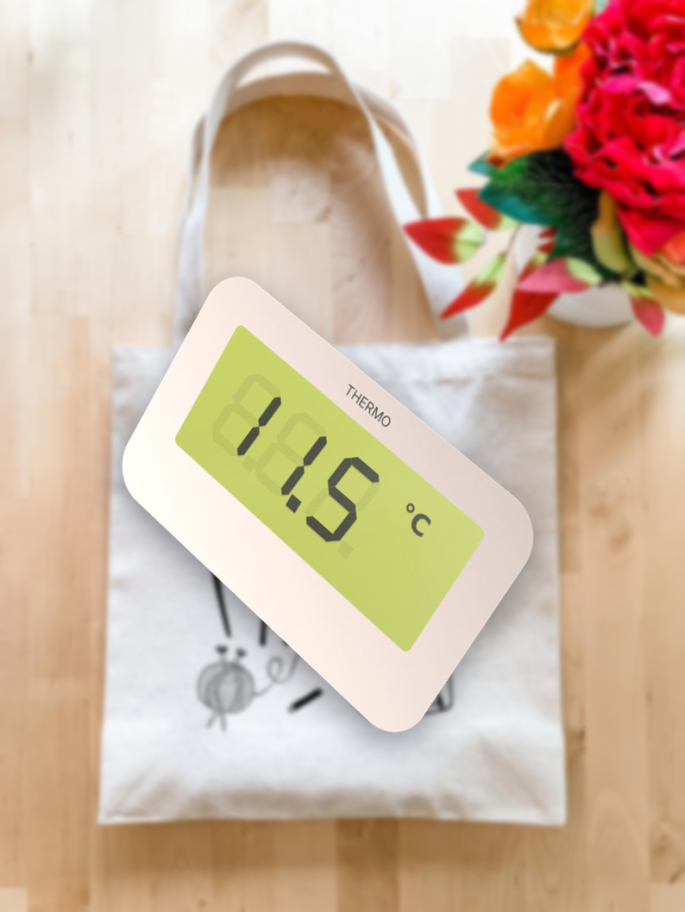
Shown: 11.5 °C
